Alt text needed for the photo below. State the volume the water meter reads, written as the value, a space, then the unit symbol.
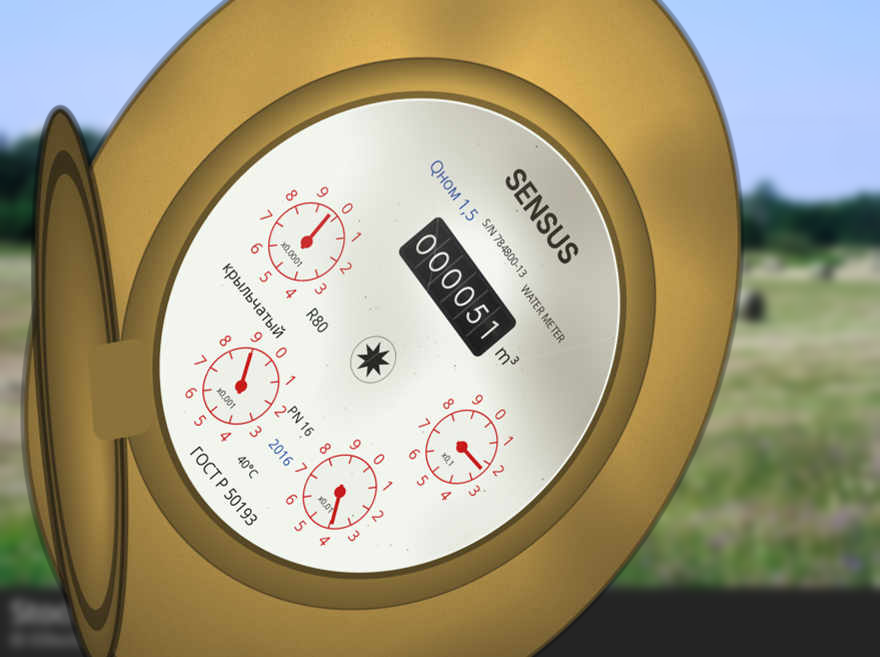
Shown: 51.2389 m³
